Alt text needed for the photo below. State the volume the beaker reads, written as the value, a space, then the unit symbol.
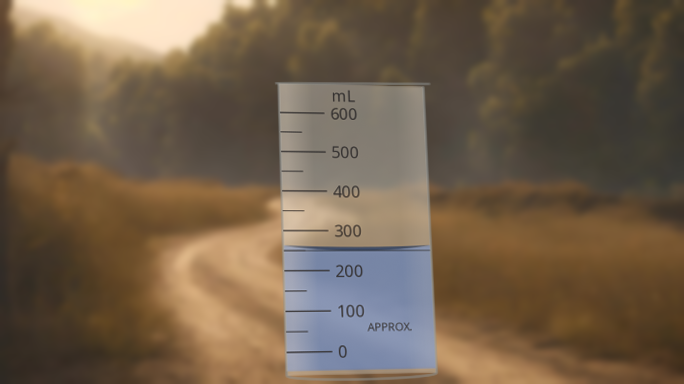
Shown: 250 mL
